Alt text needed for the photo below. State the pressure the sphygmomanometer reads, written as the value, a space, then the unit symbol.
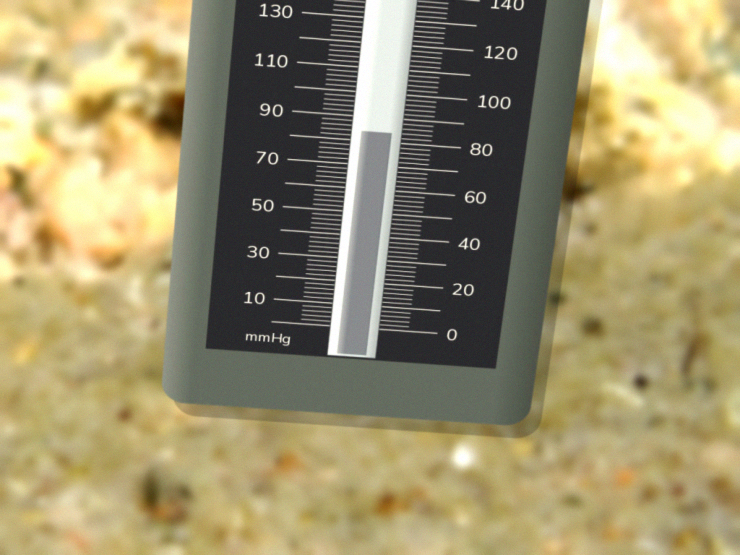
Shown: 84 mmHg
